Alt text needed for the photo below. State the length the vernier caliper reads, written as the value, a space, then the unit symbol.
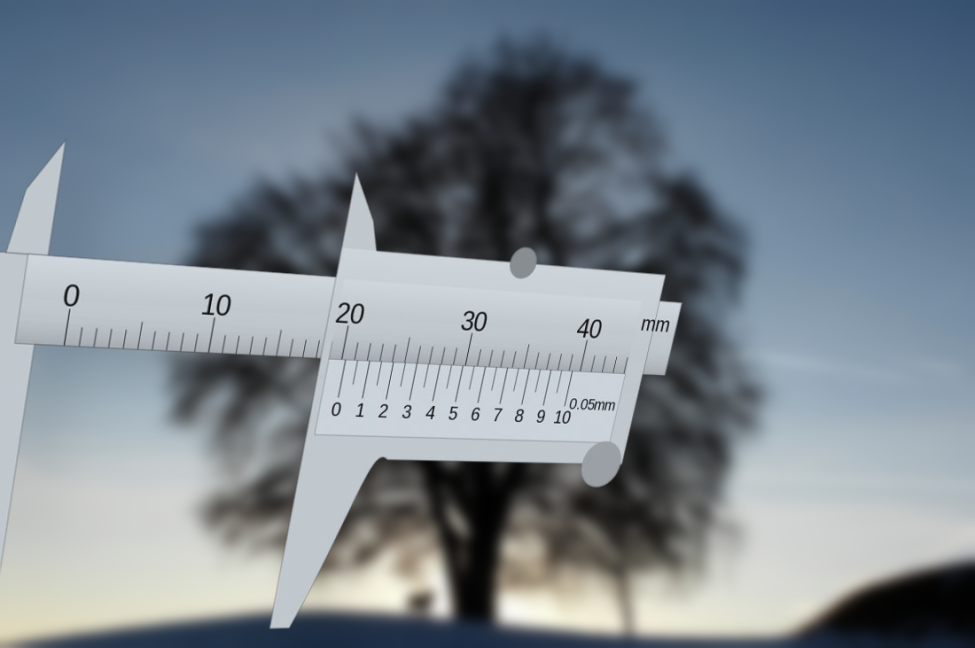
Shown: 20.3 mm
